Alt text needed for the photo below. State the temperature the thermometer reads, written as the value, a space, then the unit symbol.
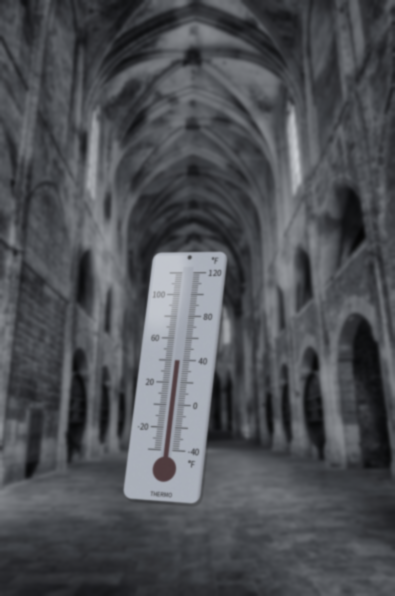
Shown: 40 °F
